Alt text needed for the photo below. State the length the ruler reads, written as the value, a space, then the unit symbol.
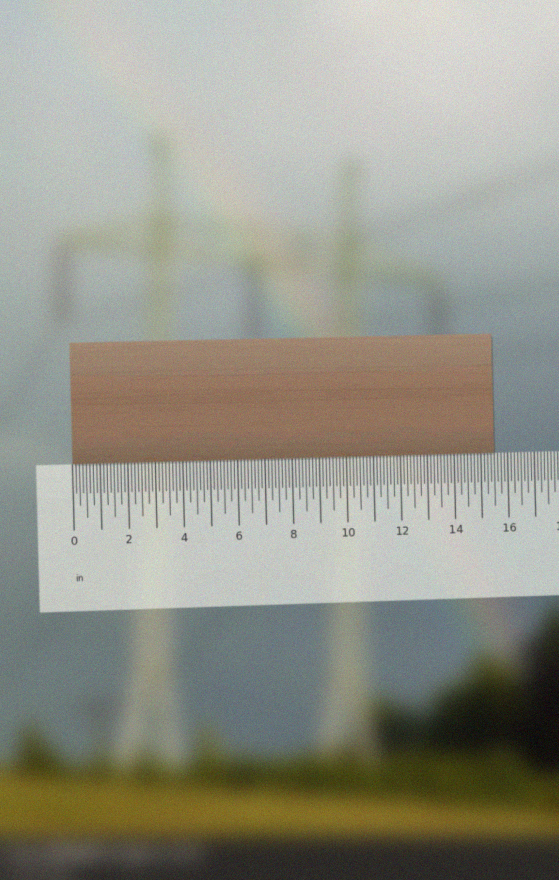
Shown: 15.5 in
